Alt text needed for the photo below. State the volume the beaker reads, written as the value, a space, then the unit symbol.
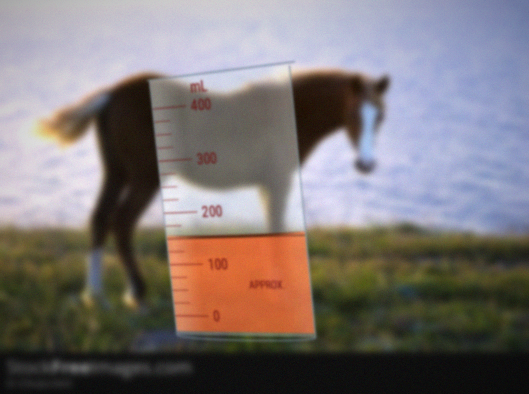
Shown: 150 mL
